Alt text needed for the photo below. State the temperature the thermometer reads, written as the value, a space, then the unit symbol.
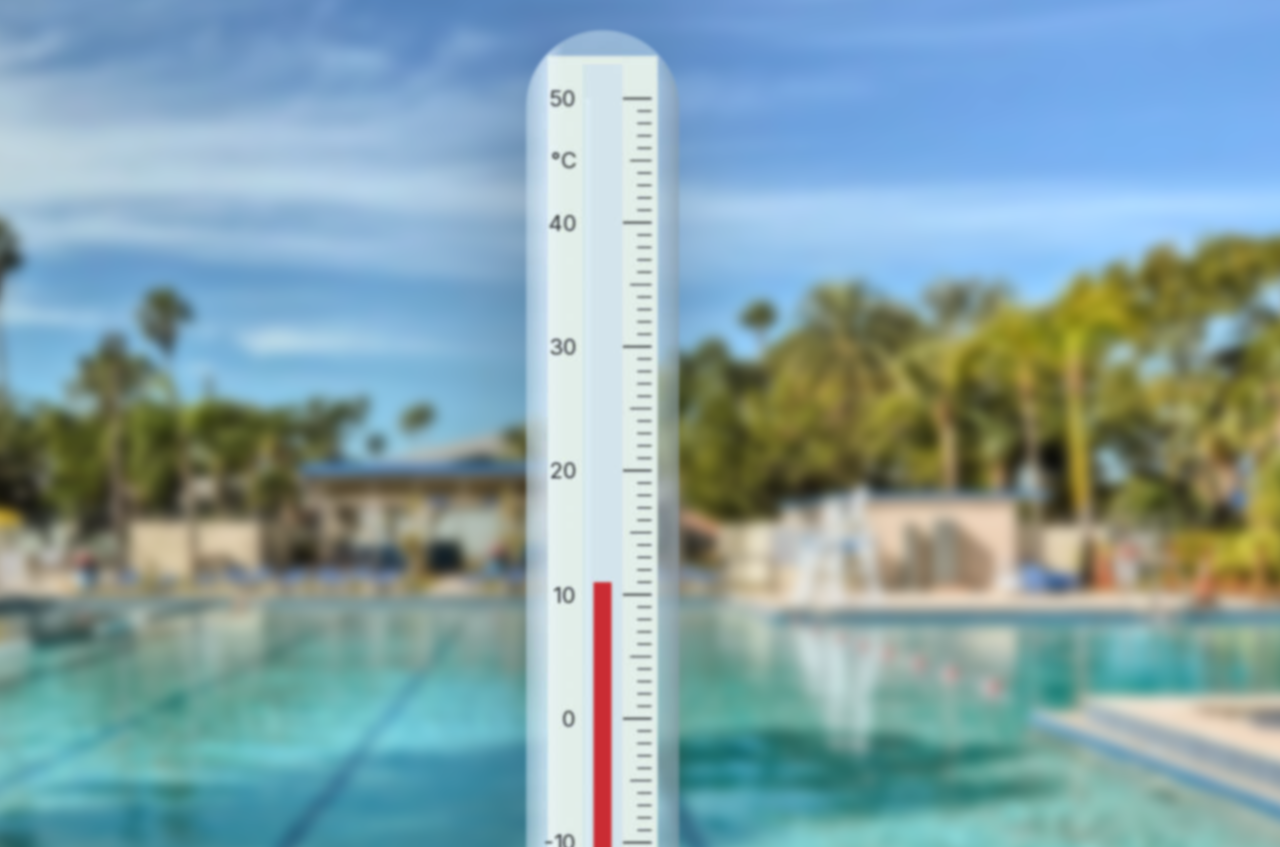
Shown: 11 °C
